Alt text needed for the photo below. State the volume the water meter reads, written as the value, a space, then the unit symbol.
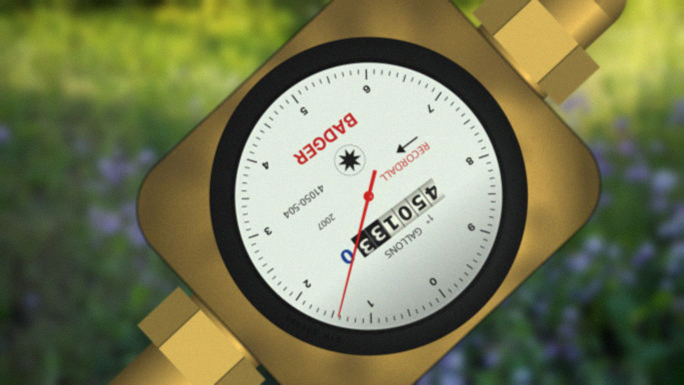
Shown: 4501331.4 gal
